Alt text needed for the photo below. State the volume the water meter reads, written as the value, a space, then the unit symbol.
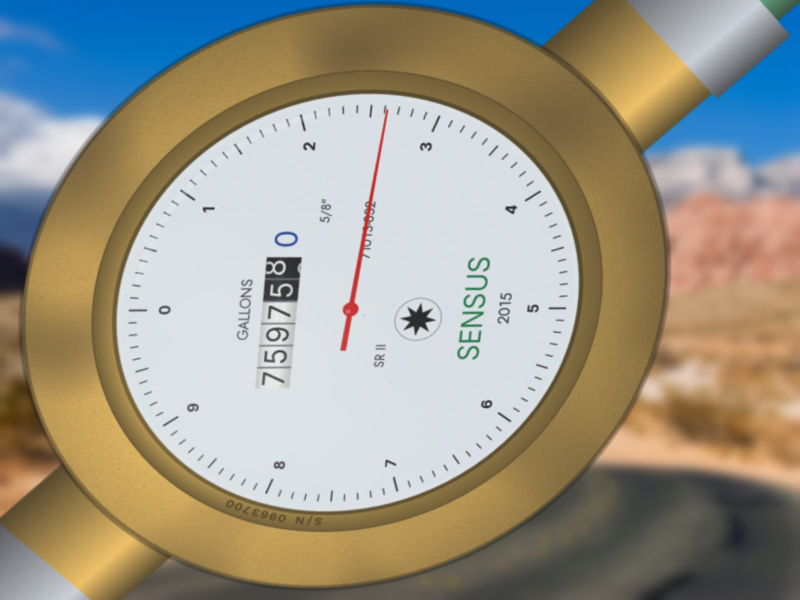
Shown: 7597582.6 gal
